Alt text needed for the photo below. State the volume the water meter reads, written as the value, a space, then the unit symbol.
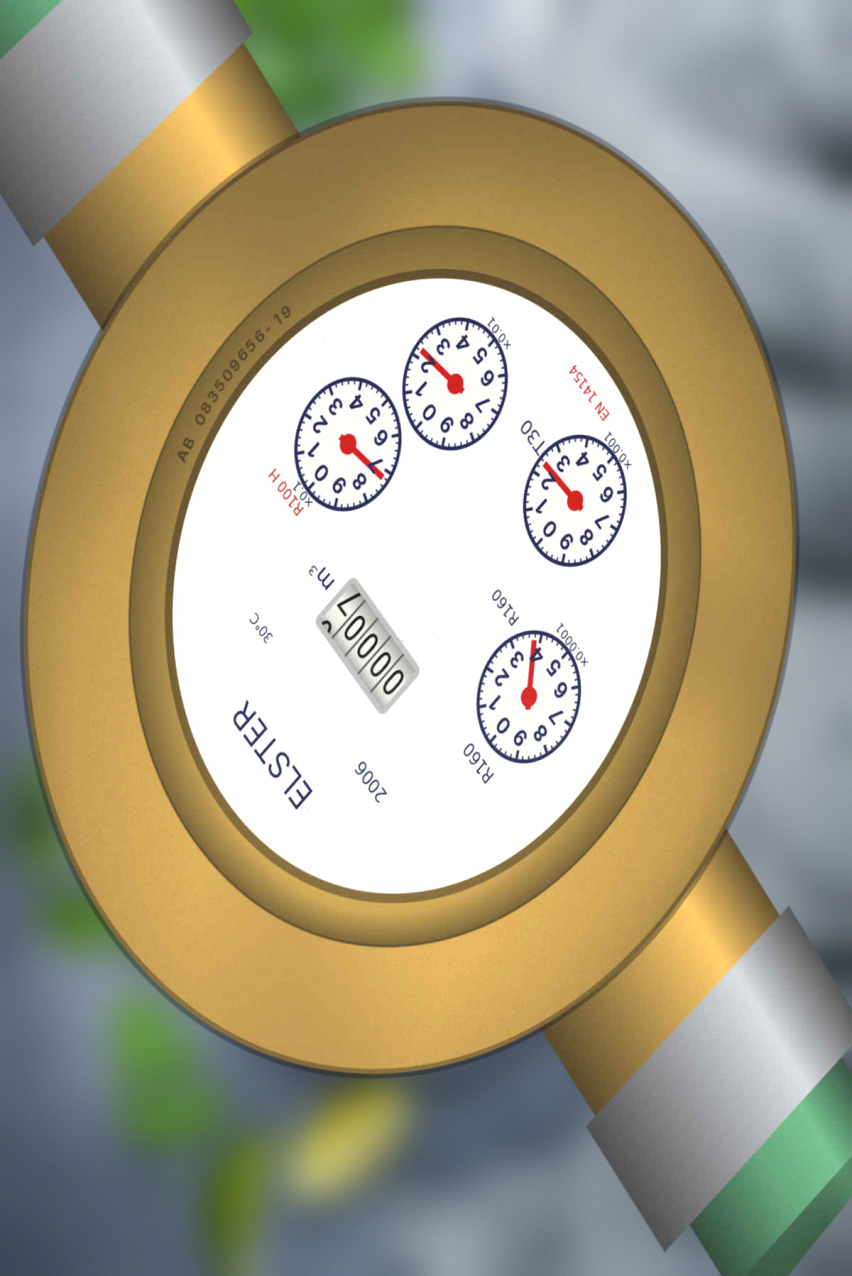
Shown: 6.7223 m³
